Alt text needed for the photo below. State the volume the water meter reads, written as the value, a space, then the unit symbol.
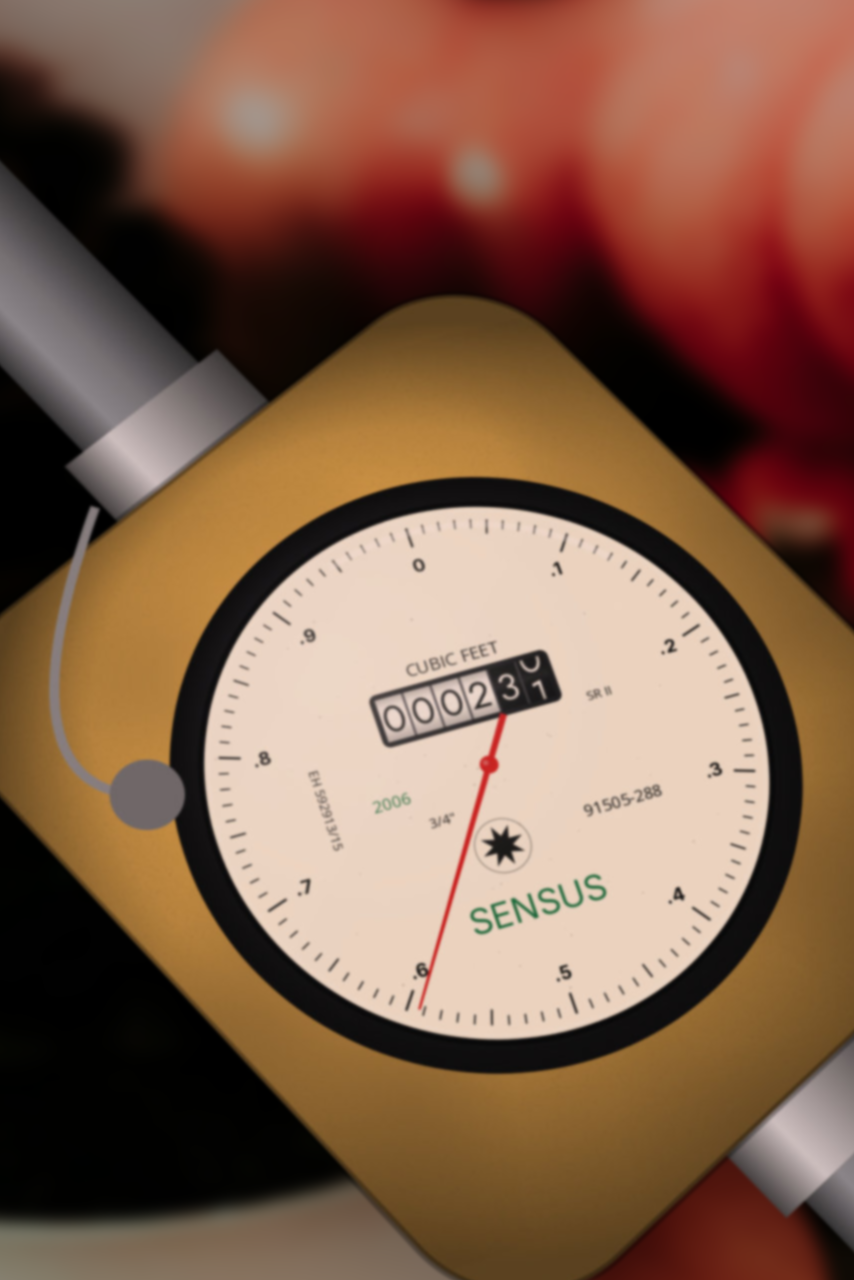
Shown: 230.59 ft³
